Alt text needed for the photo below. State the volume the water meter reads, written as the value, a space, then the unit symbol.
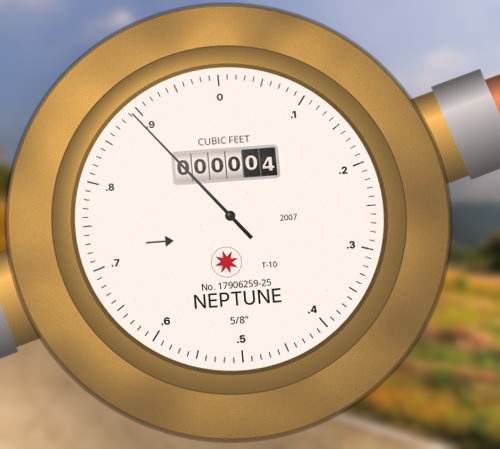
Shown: 3.89 ft³
